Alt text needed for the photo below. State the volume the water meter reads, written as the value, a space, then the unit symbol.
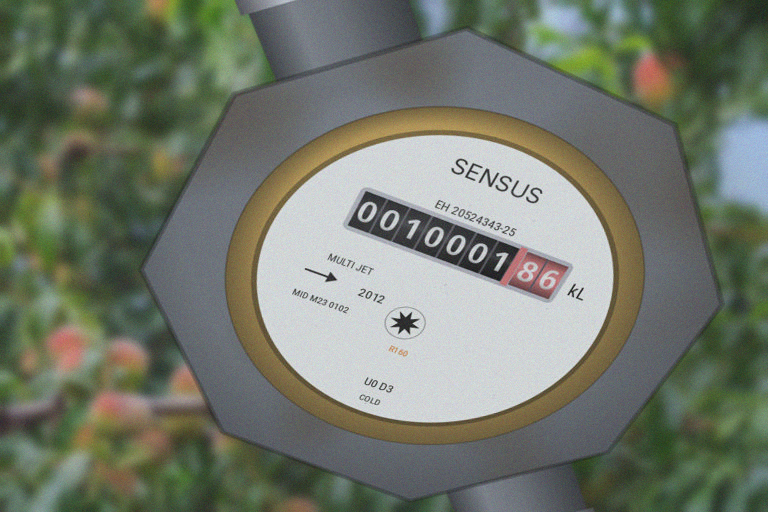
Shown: 10001.86 kL
